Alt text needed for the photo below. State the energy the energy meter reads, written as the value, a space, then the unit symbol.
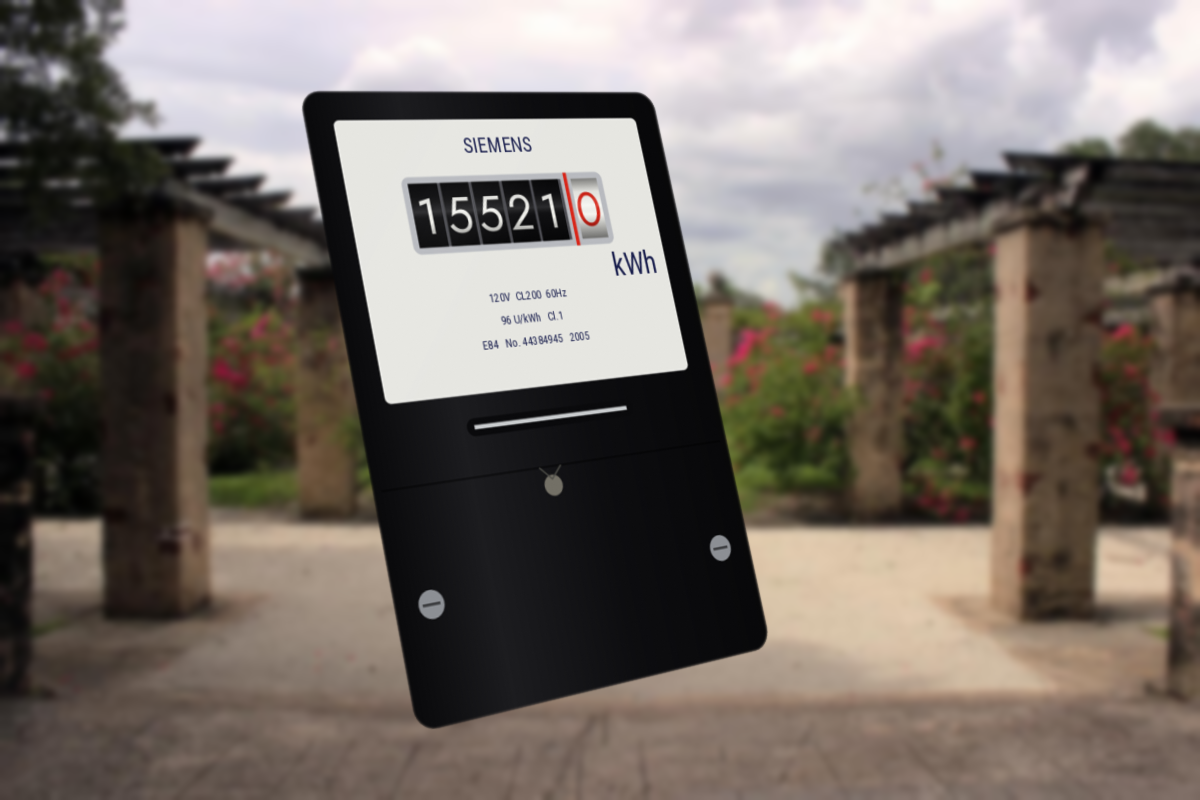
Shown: 15521.0 kWh
